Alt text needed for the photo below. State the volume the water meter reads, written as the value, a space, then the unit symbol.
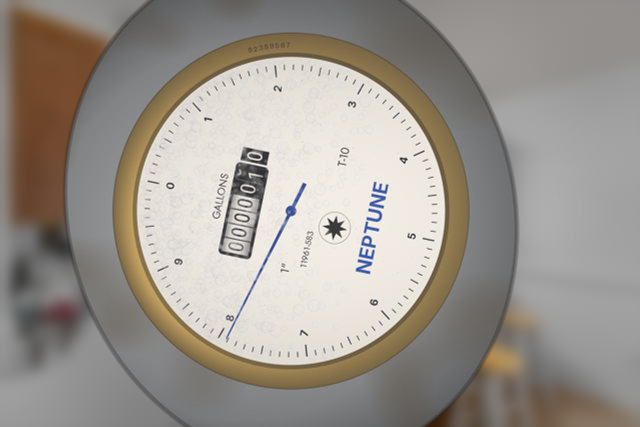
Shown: 7.9 gal
